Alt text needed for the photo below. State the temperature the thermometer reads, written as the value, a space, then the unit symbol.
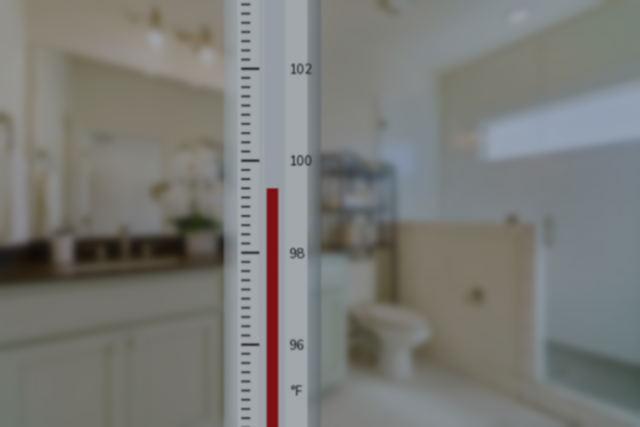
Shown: 99.4 °F
